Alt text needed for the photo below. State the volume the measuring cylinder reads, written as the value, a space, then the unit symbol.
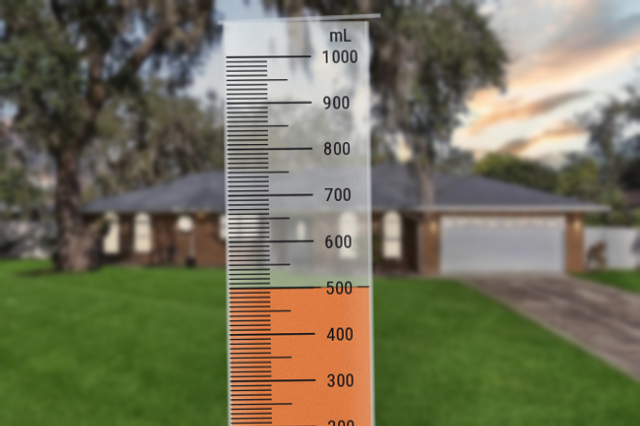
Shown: 500 mL
